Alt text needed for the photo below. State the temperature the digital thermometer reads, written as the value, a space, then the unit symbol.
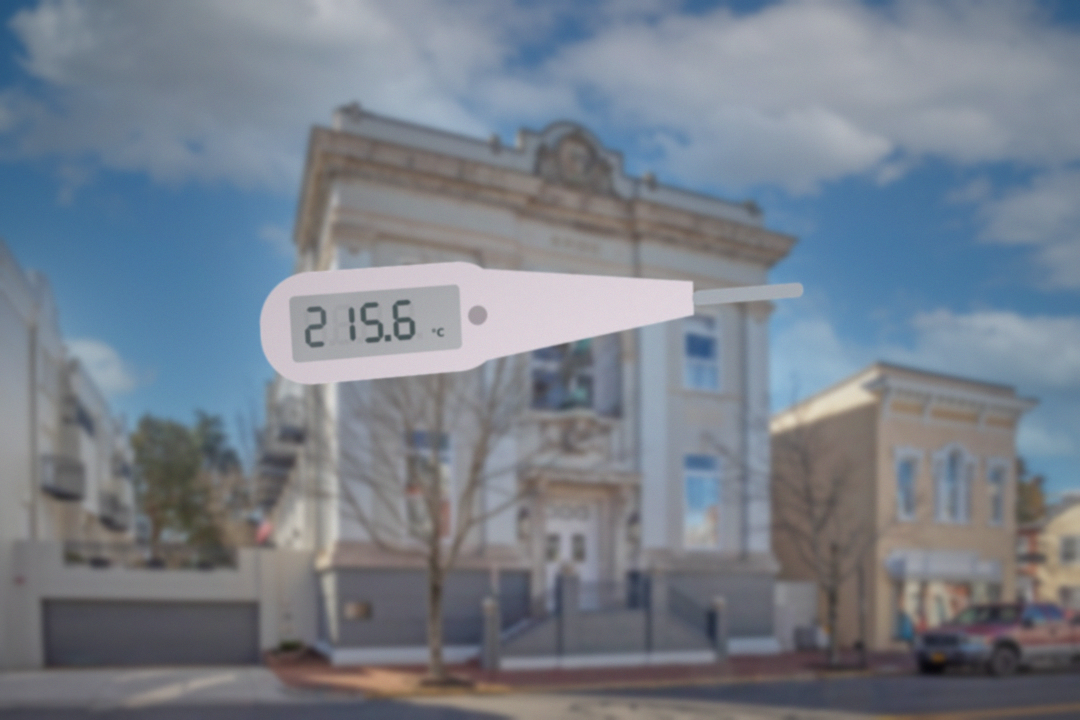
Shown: 215.6 °C
